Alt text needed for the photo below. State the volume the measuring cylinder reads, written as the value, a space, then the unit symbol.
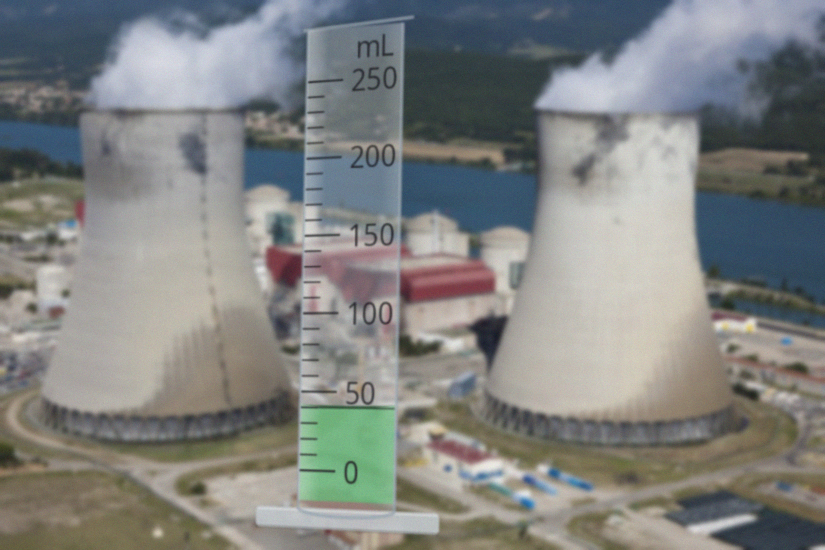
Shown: 40 mL
